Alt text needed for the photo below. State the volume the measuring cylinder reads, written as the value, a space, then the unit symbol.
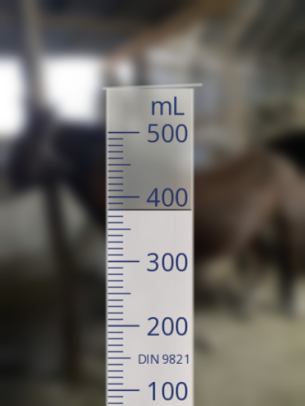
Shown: 380 mL
